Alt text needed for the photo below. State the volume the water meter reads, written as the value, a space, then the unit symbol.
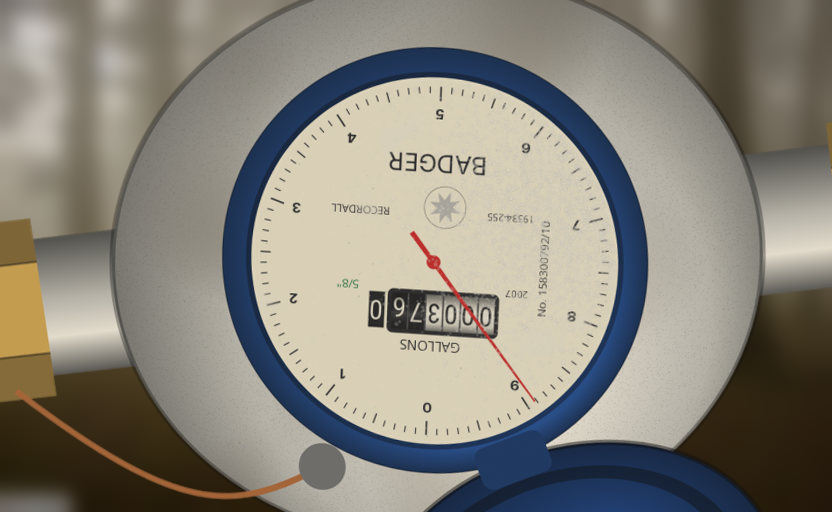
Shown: 3758.9 gal
